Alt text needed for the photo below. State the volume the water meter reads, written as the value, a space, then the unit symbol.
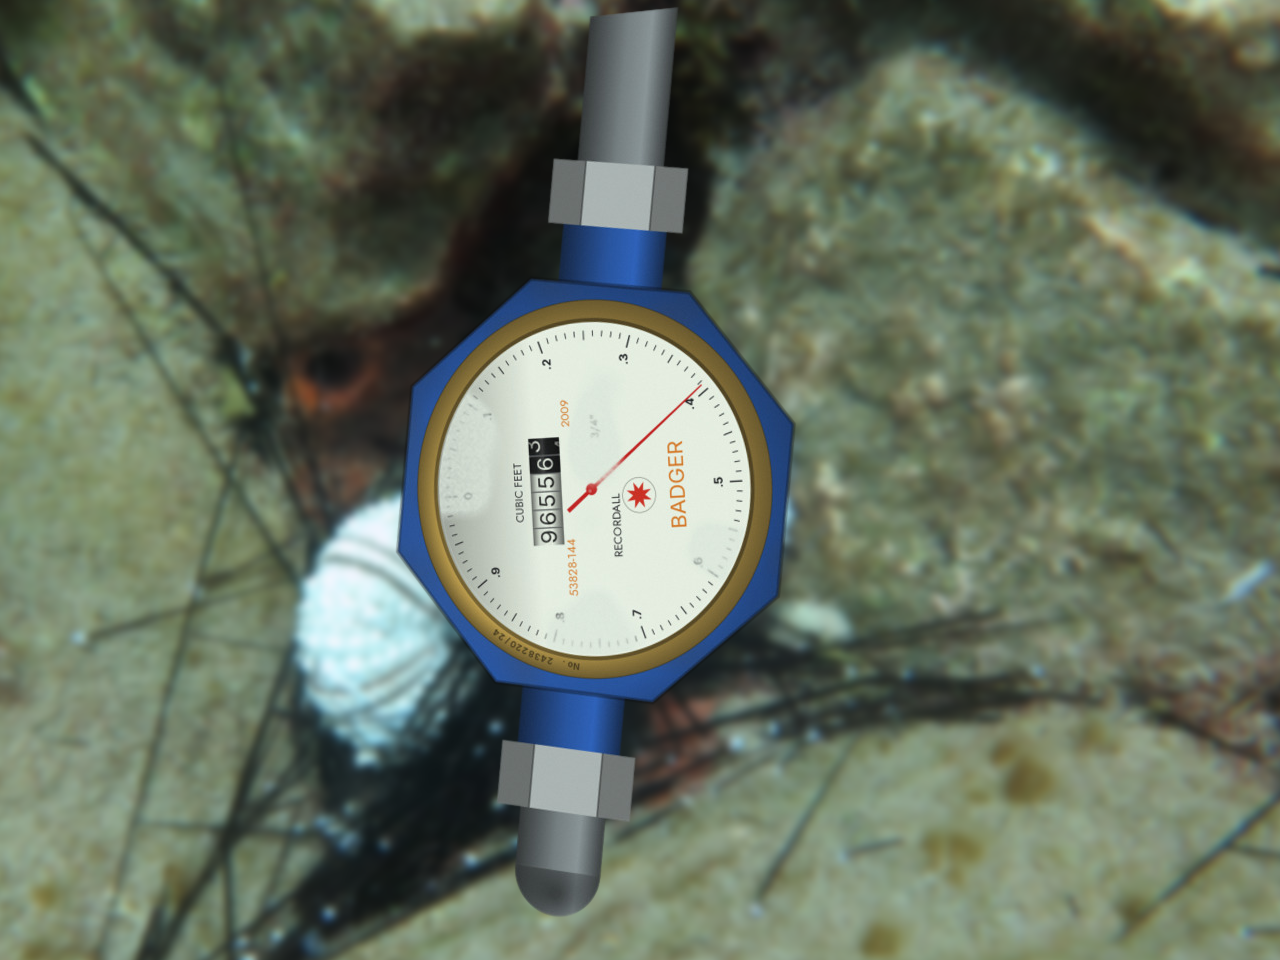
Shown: 965563.39 ft³
